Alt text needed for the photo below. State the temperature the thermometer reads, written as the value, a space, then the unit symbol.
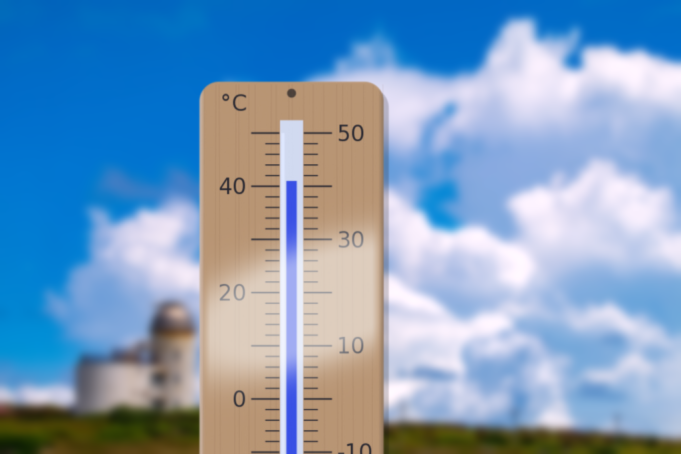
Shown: 41 °C
